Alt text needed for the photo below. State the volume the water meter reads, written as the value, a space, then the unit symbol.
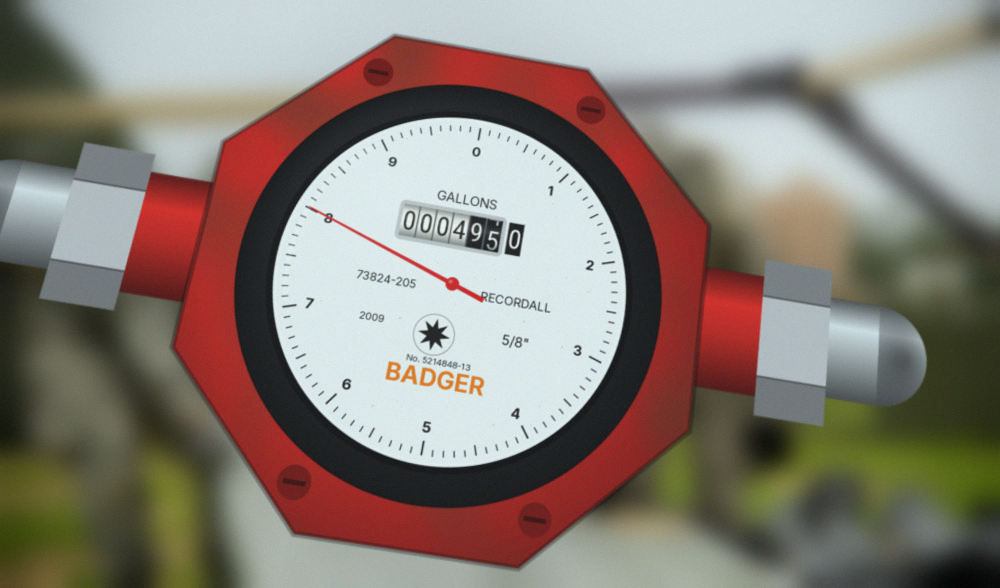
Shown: 4948.0 gal
